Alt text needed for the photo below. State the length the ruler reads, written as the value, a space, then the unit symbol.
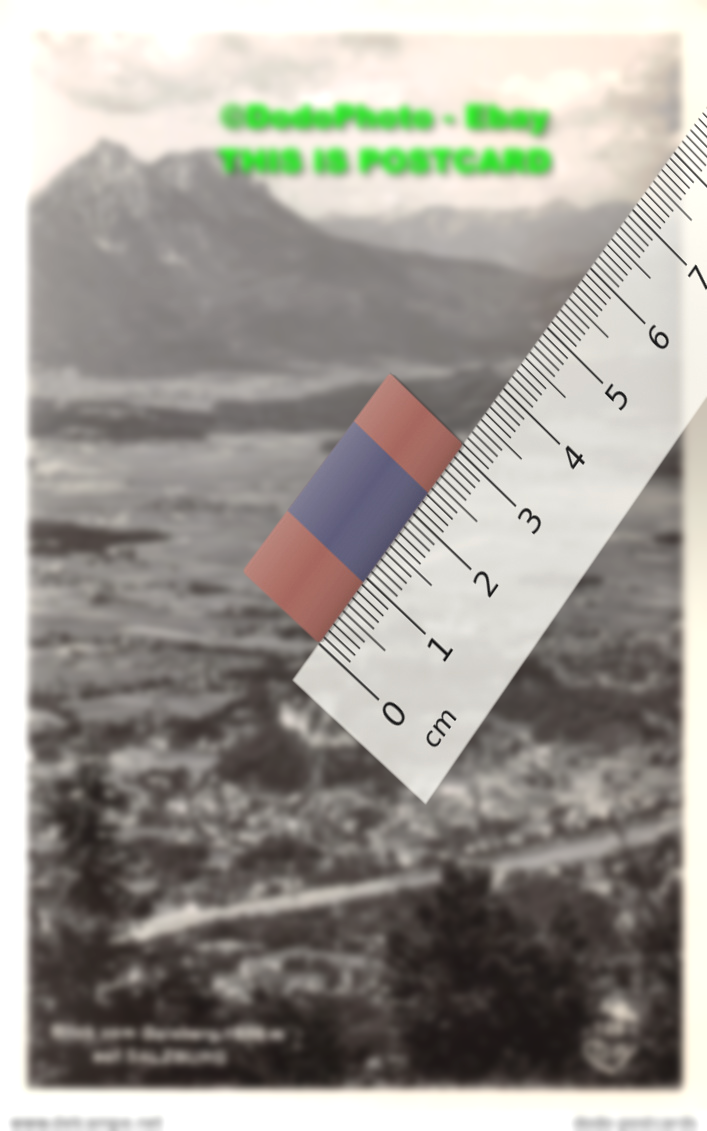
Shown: 3.1 cm
